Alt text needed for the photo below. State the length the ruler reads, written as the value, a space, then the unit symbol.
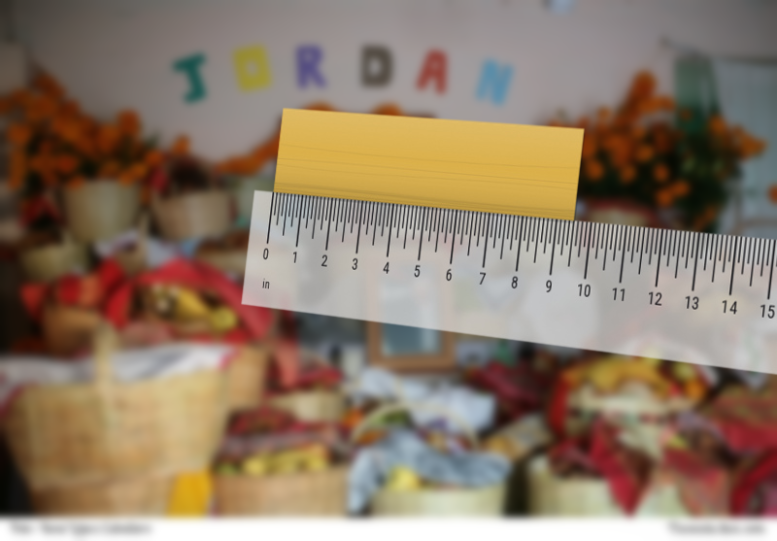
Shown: 9.5 in
